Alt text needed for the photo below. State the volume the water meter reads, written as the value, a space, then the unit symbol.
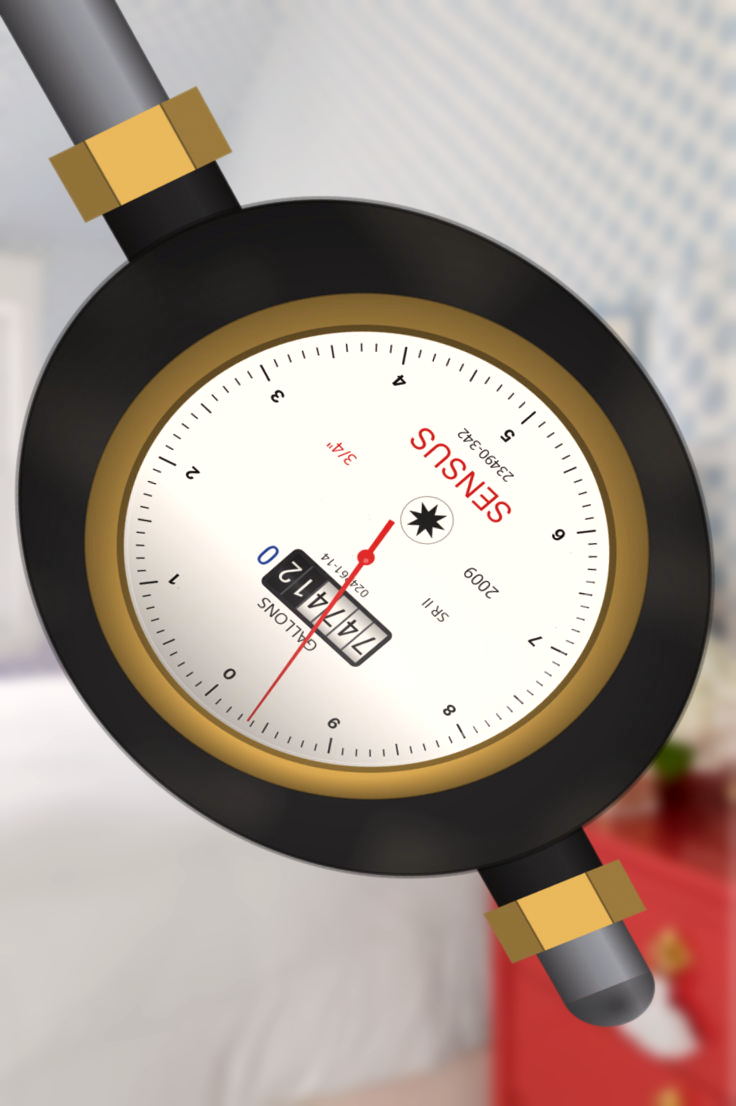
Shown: 7474119.6 gal
